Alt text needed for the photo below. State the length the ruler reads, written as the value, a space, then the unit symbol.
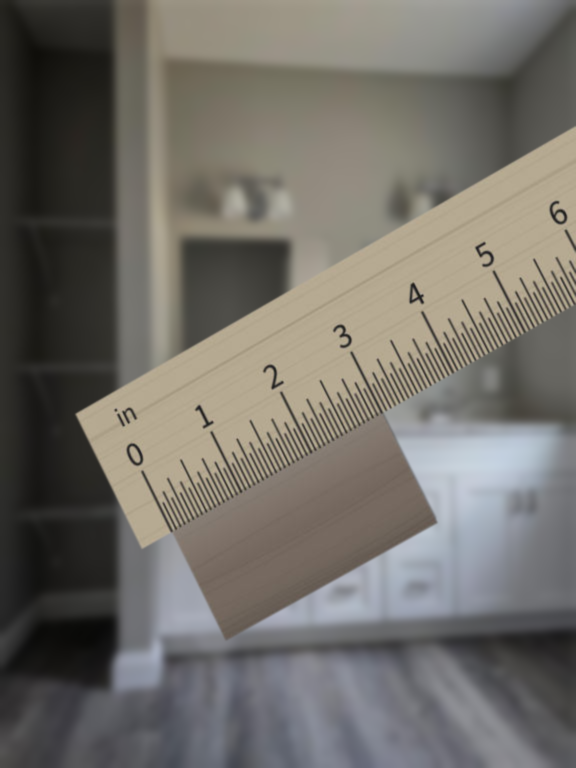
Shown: 3 in
